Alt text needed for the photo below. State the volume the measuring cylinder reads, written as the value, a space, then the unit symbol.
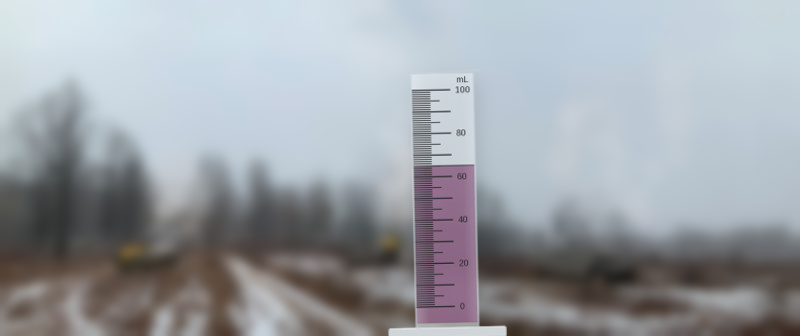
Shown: 65 mL
